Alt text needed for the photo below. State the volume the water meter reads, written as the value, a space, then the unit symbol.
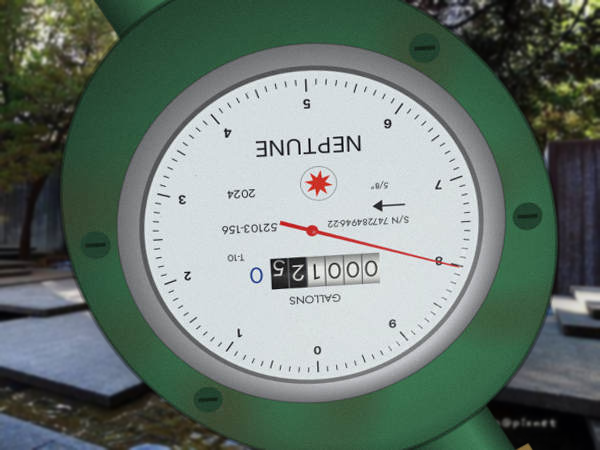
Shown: 1248.0 gal
